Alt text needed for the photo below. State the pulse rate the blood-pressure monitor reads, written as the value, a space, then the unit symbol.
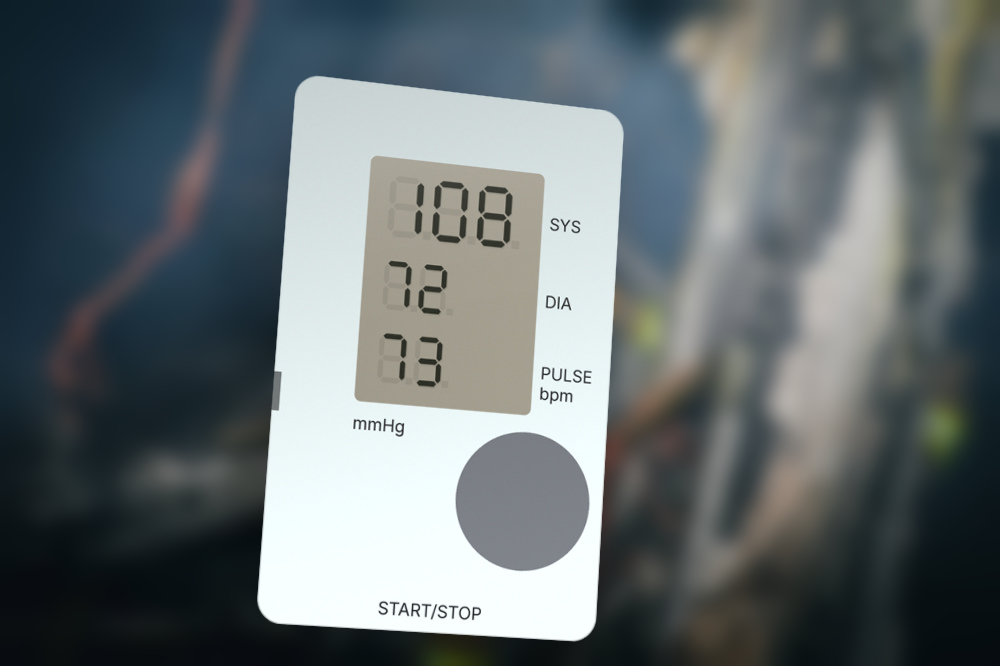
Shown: 73 bpm
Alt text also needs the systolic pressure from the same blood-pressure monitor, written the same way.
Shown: 108 mmHg
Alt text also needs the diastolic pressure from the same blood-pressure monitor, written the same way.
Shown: 72 mmHg
